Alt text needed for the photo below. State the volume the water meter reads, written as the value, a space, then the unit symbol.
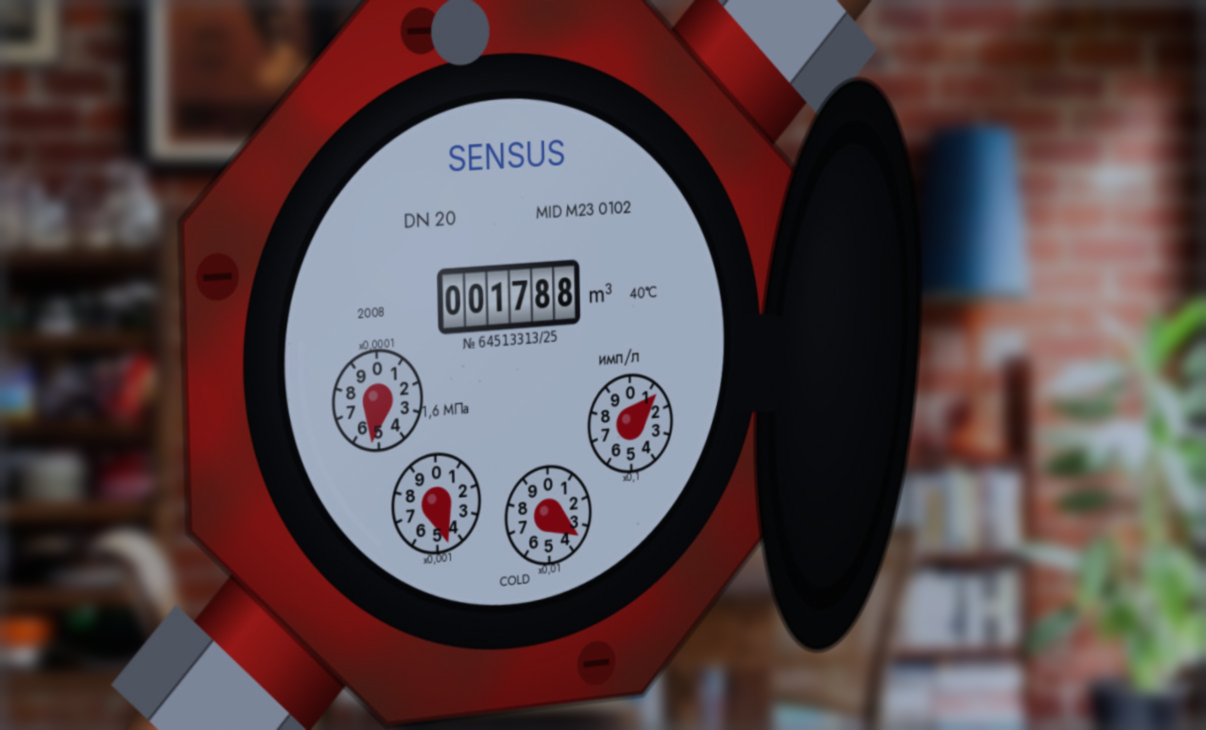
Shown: 1788.1345 m³
